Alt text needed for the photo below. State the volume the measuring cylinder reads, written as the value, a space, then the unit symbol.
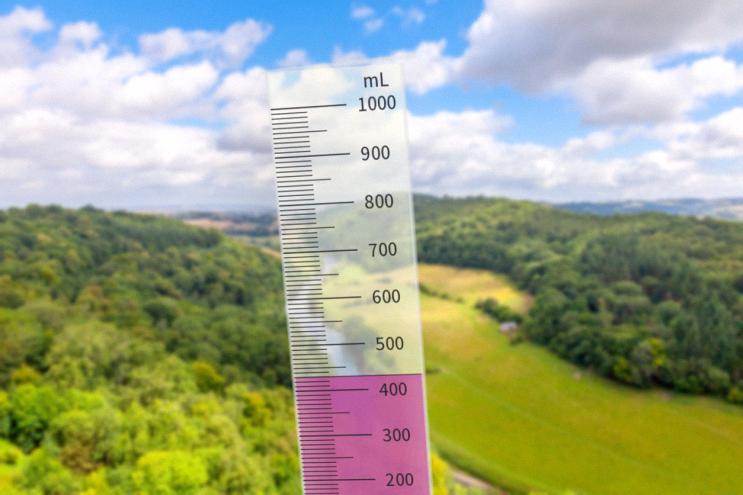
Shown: 430 mL
